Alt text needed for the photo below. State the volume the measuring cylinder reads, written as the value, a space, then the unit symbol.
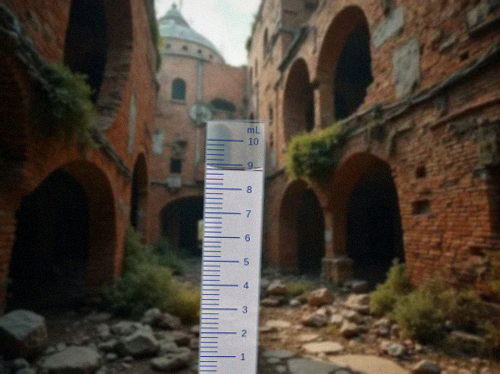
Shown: 8.8 mL
